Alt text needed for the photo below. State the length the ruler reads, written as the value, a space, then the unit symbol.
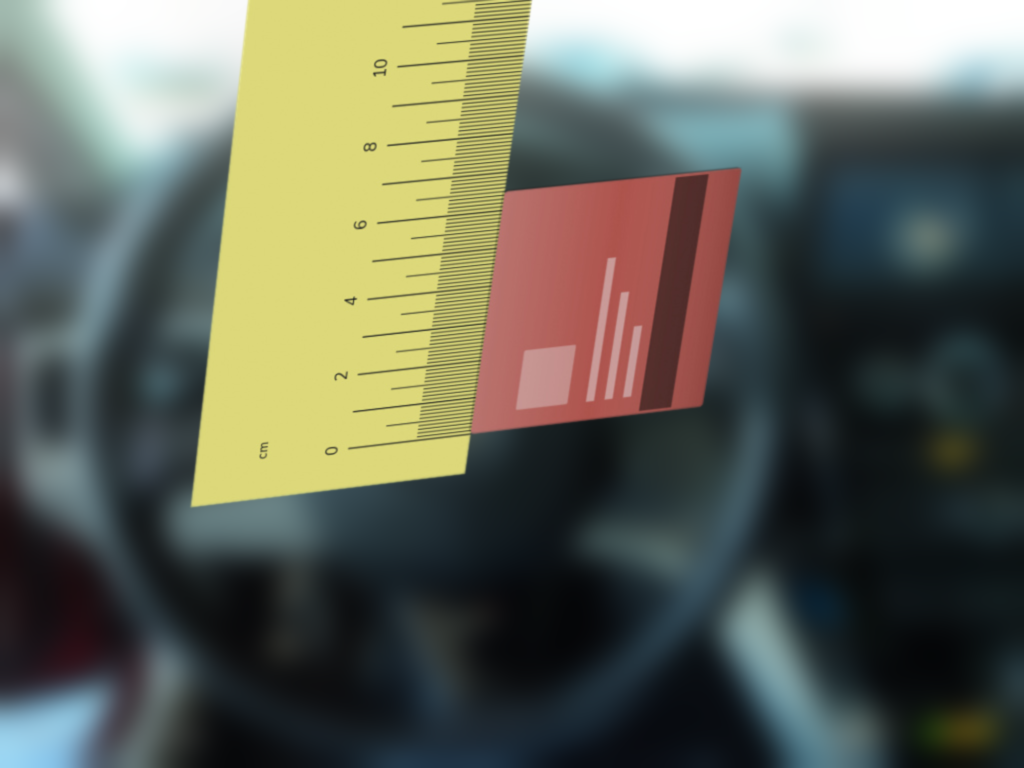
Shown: 6.5 cm
